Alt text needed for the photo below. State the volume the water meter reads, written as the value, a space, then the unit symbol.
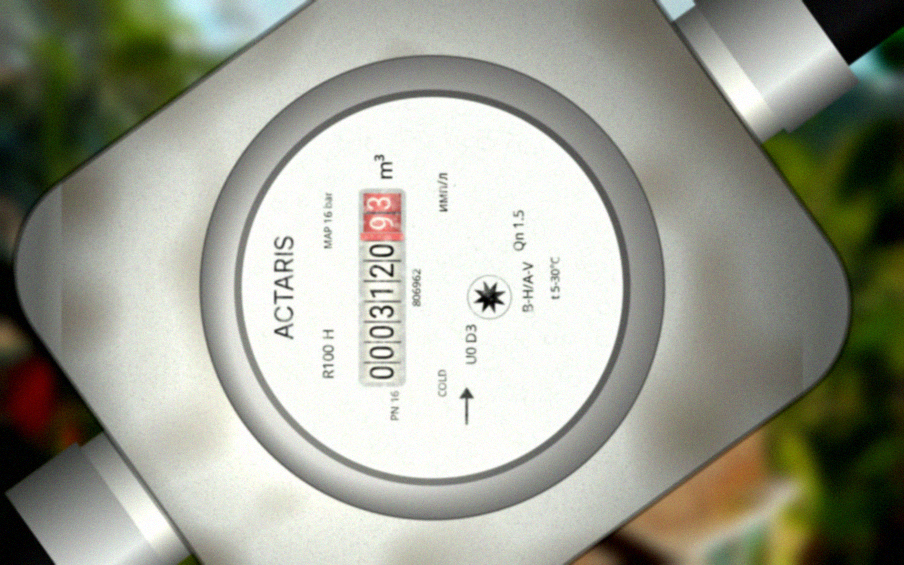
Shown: 3120.93 m³
